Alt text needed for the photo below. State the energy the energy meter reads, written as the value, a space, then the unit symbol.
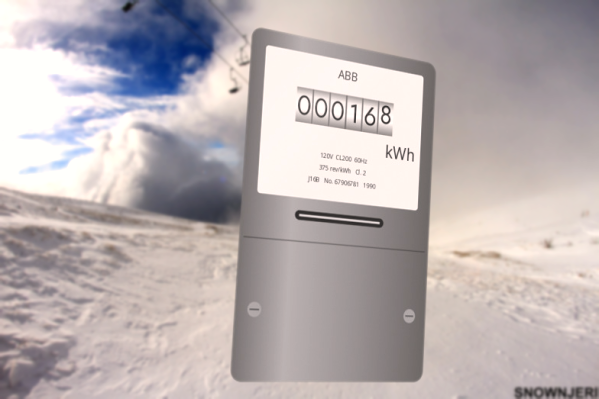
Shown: 168 kWh
